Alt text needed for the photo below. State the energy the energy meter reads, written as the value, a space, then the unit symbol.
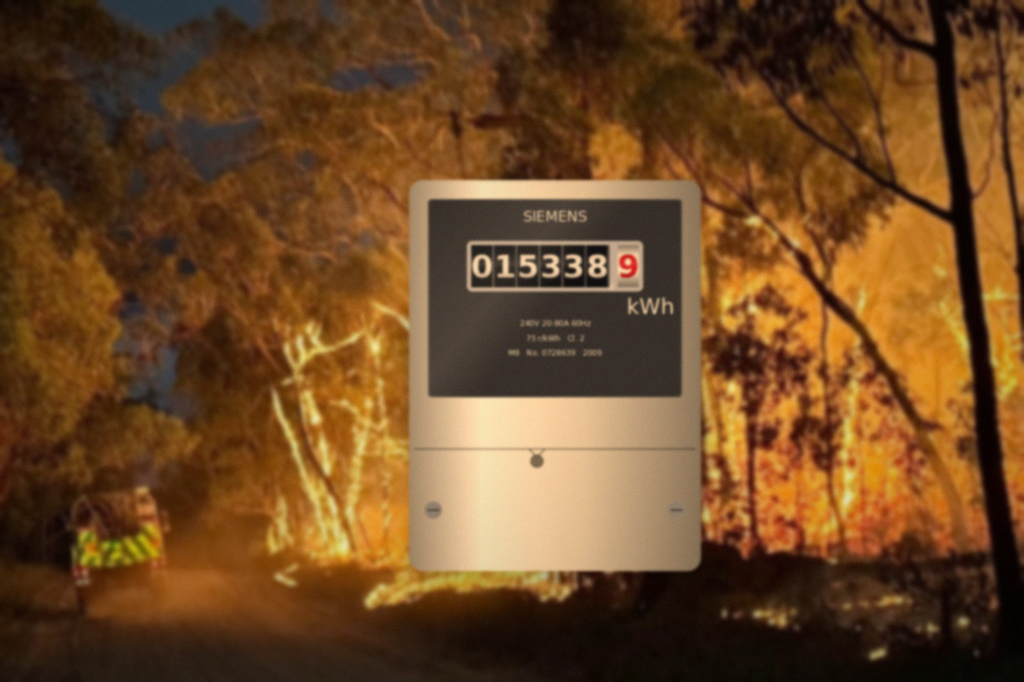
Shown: 15338.9 kWh
